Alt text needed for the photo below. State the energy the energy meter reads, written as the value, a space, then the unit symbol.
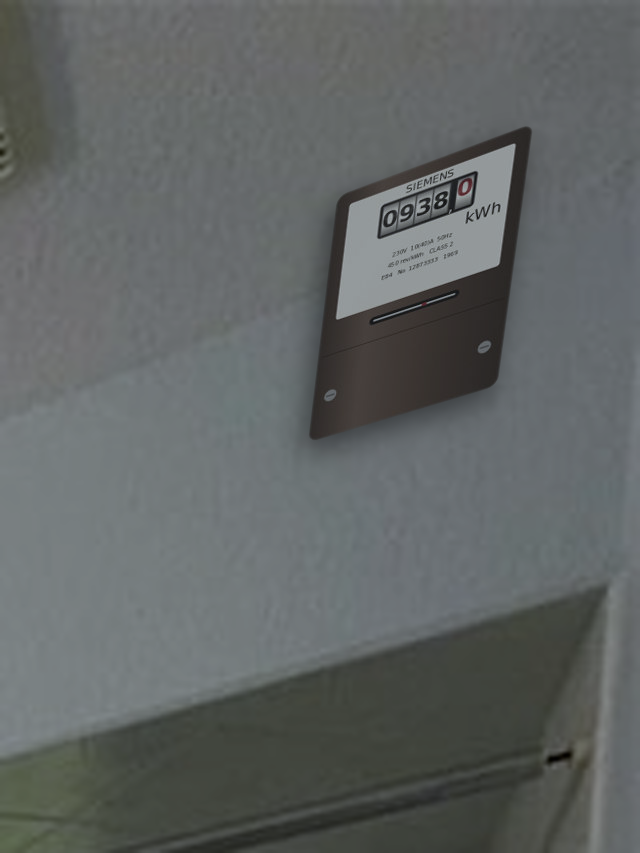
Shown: 938.0 kWh
